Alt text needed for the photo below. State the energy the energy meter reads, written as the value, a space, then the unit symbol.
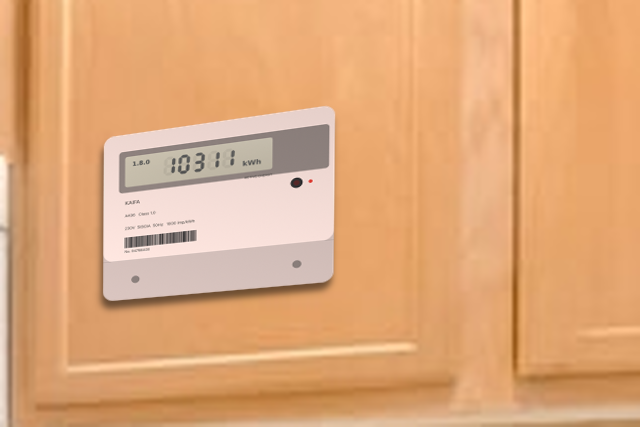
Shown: 10311 kWh
